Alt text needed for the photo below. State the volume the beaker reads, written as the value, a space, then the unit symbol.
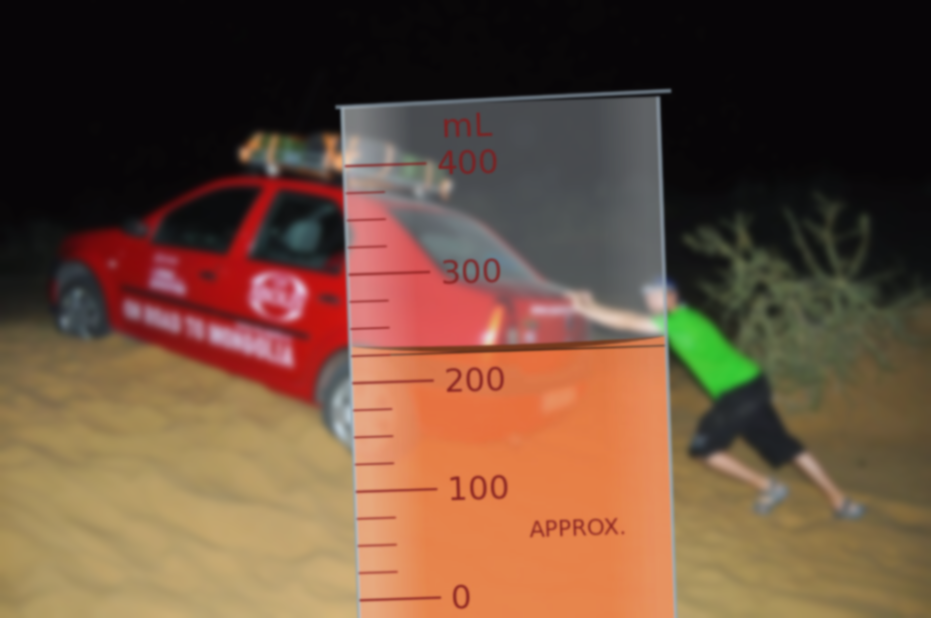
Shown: 225 mL
